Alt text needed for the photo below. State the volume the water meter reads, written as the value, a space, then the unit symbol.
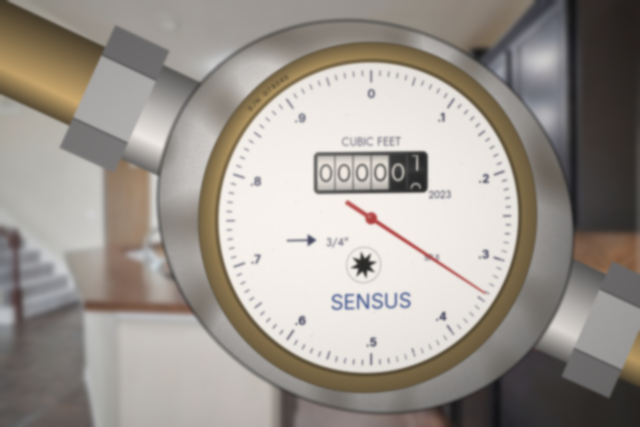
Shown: 1.34 ft³
